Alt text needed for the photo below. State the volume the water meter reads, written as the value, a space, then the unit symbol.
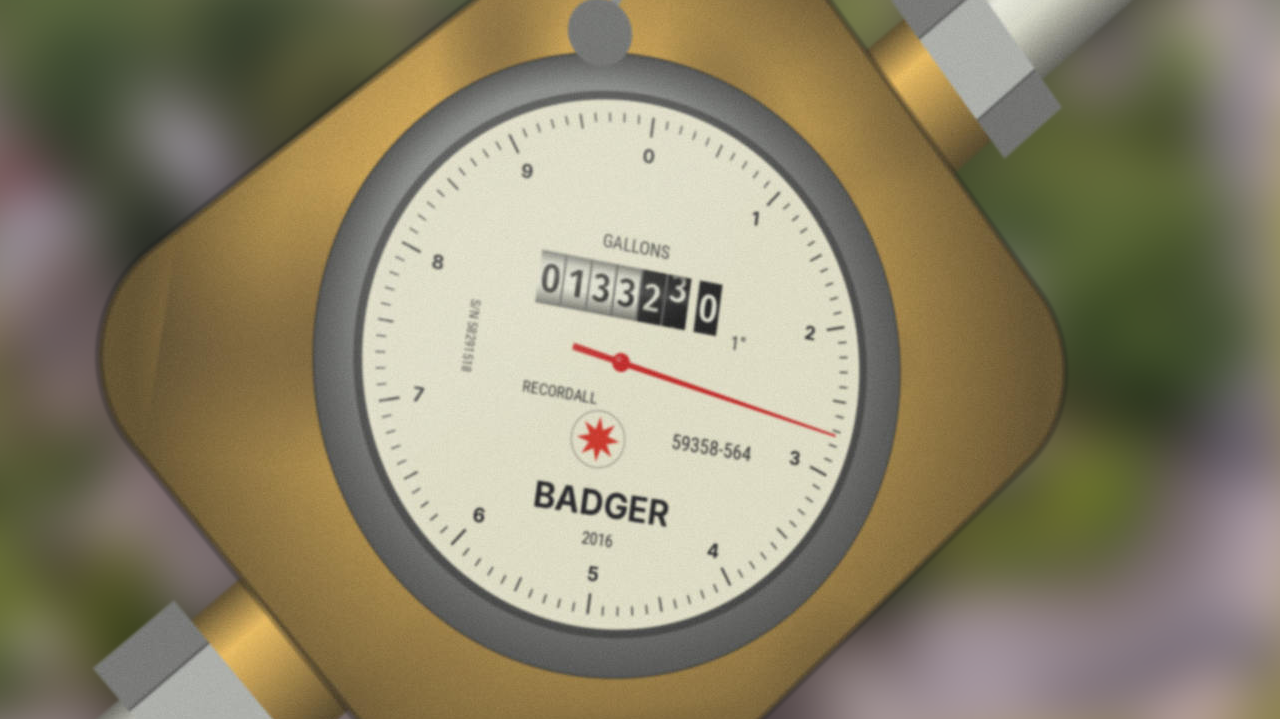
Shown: 133232.7 gal
